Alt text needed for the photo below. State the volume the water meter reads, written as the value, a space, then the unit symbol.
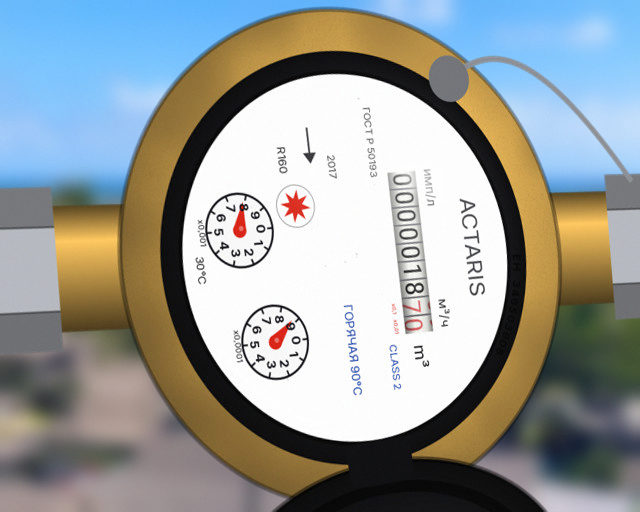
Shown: 18.6978 m³
